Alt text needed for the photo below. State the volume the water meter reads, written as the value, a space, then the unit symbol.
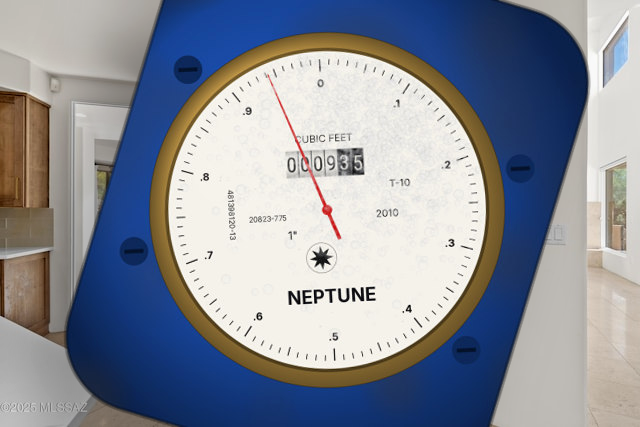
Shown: 934.94 ft³
